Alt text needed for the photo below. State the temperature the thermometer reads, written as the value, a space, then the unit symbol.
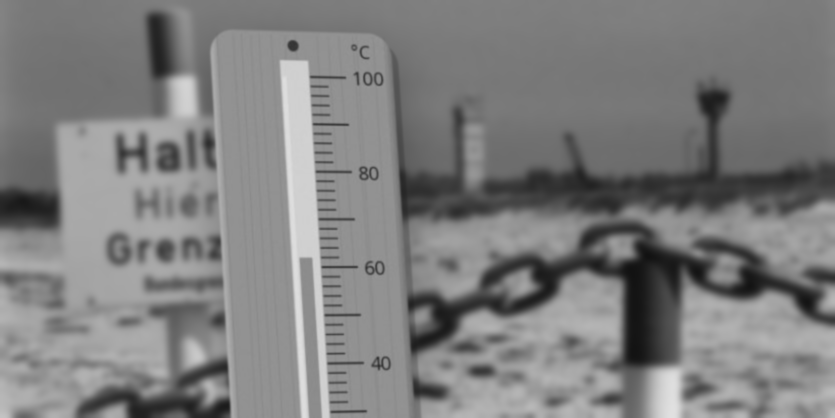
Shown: 62 °C
